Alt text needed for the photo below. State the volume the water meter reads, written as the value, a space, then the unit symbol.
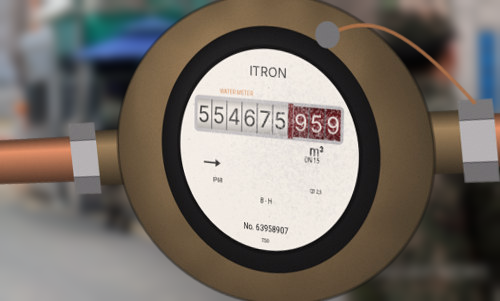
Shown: 554675.959 m³
